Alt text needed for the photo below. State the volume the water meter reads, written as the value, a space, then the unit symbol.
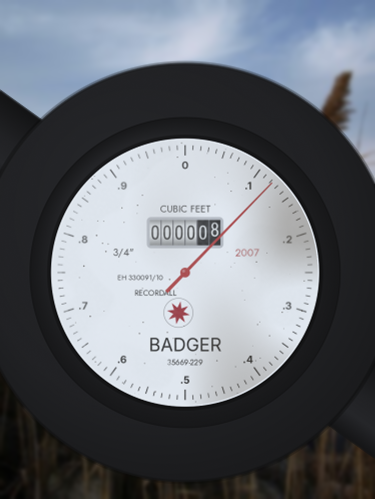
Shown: 8.12 ft³
